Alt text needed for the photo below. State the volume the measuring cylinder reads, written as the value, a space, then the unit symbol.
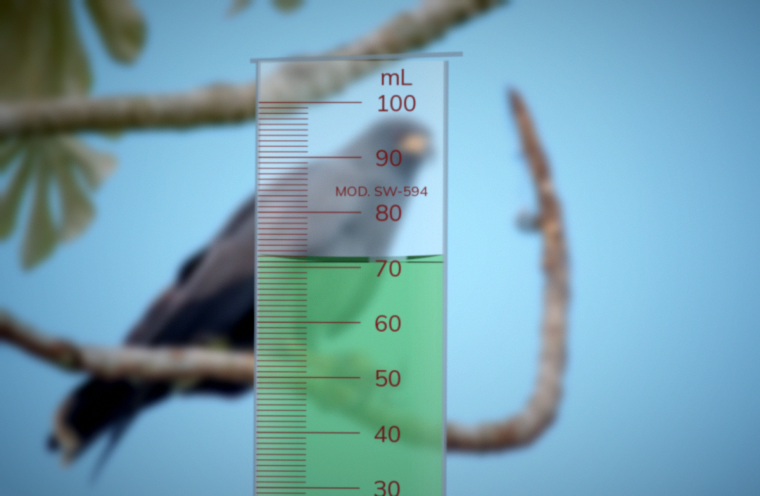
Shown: 71 mL
